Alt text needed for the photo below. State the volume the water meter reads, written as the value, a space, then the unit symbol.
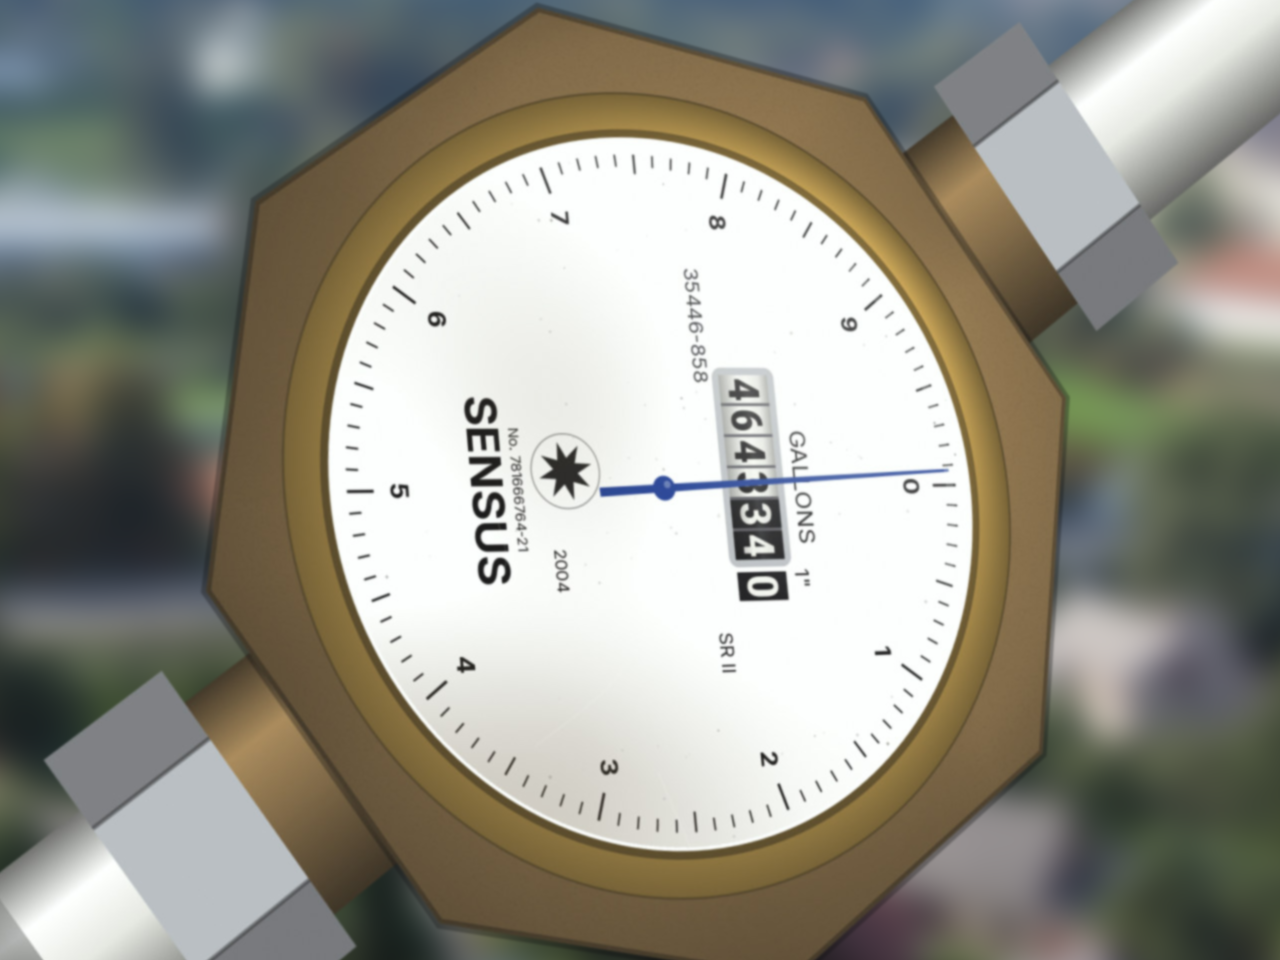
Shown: 4643339.9 gal
